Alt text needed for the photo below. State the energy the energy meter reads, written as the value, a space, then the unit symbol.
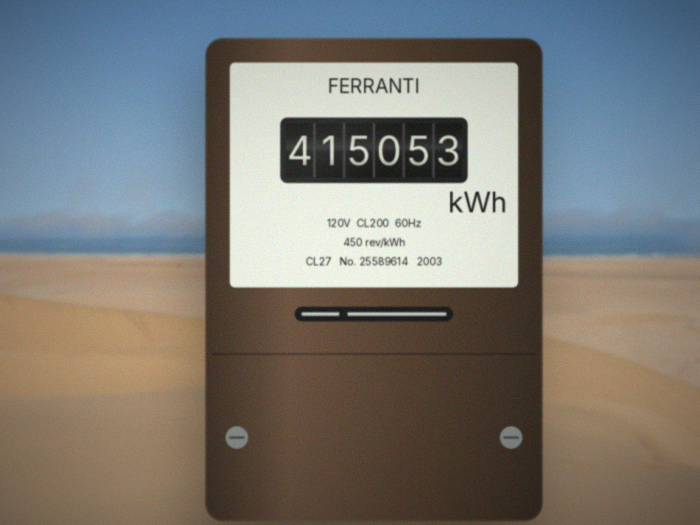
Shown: 415053 kWh
